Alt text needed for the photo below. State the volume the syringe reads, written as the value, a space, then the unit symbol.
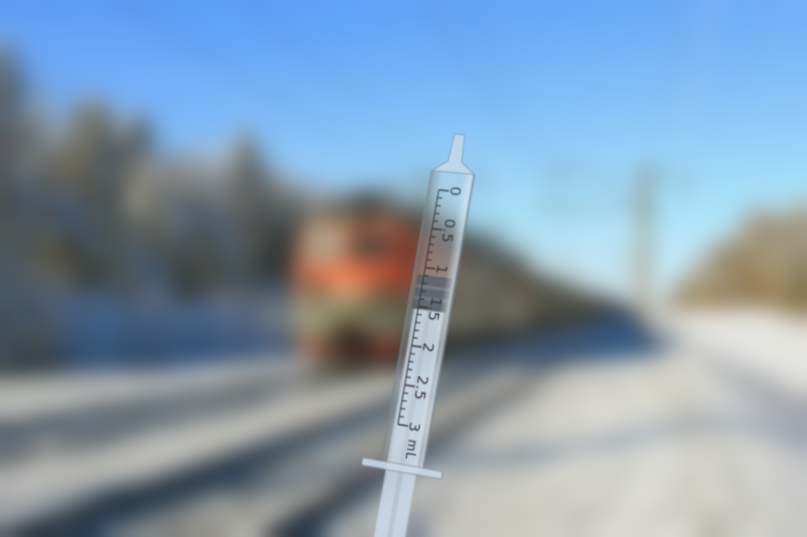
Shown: 1.1 mL
